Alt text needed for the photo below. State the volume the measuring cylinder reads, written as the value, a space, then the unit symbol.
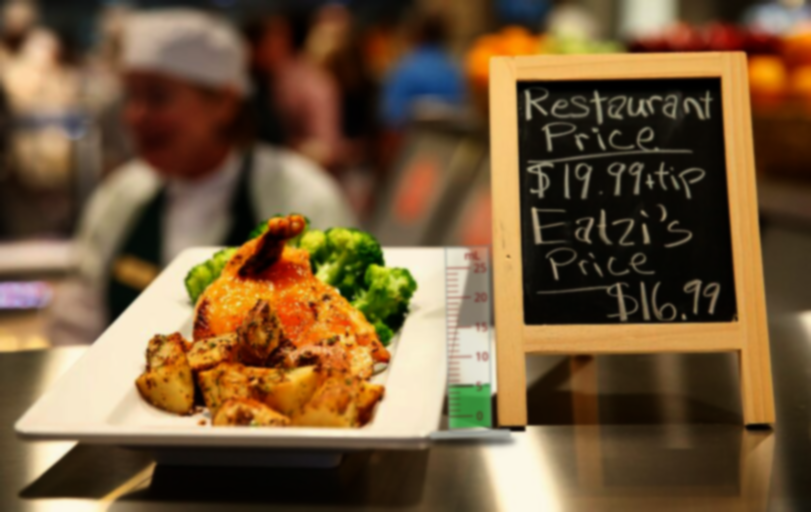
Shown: 5 mL
